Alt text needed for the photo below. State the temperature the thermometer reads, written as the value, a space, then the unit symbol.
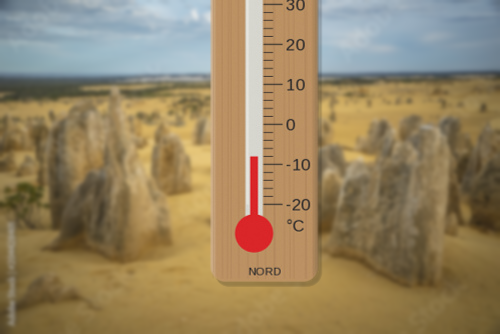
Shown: -8 °C
